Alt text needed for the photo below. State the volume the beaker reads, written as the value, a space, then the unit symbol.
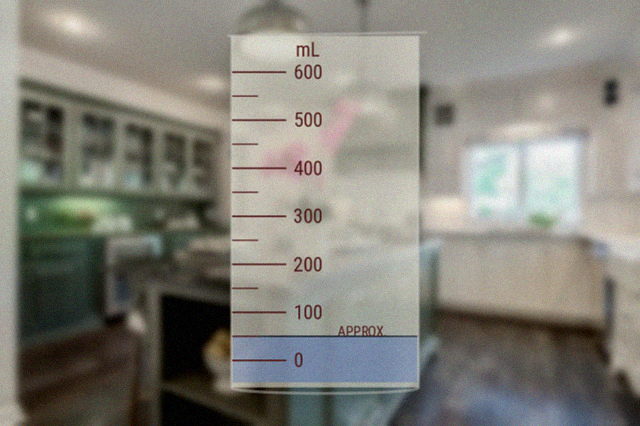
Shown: 50 mL
